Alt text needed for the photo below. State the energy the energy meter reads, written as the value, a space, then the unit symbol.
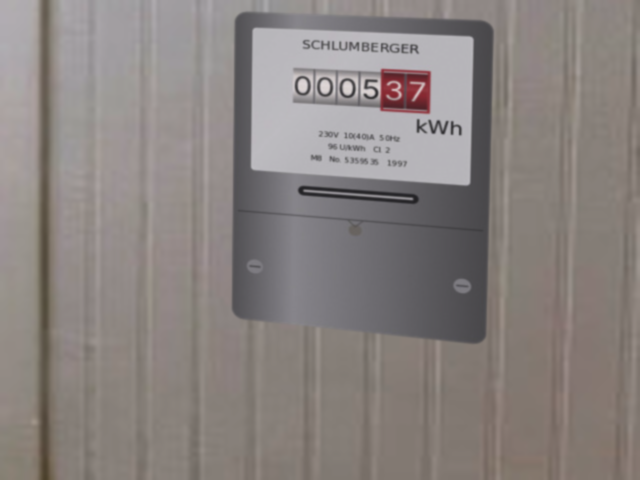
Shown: 5.37 kWh
